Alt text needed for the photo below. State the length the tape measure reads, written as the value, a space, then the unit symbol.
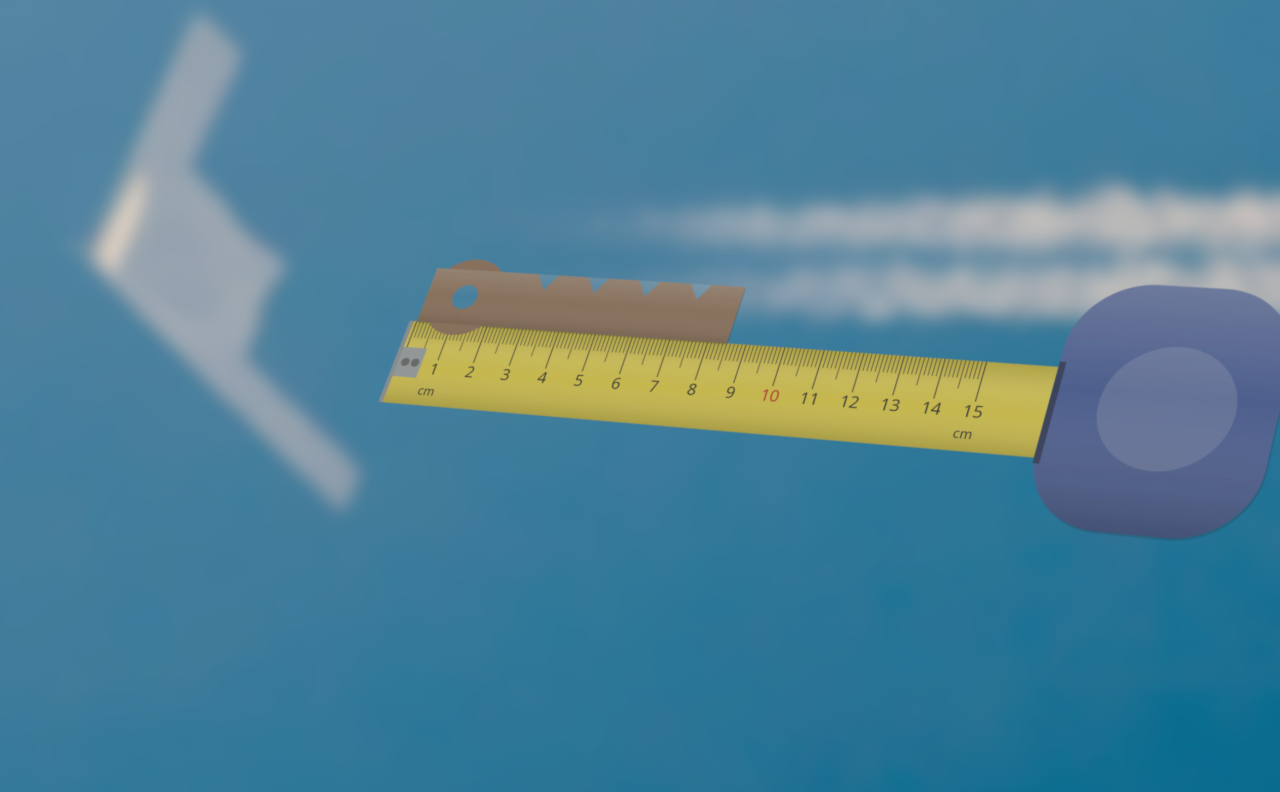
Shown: 8.5 cm
